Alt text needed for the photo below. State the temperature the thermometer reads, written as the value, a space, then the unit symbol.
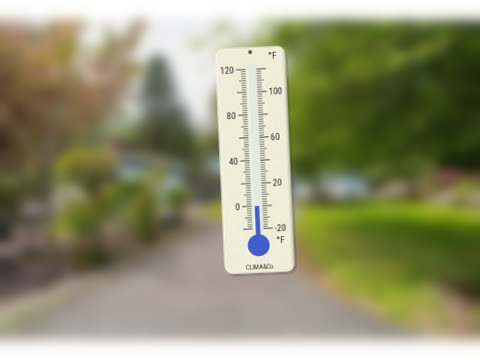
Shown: 0 °F
